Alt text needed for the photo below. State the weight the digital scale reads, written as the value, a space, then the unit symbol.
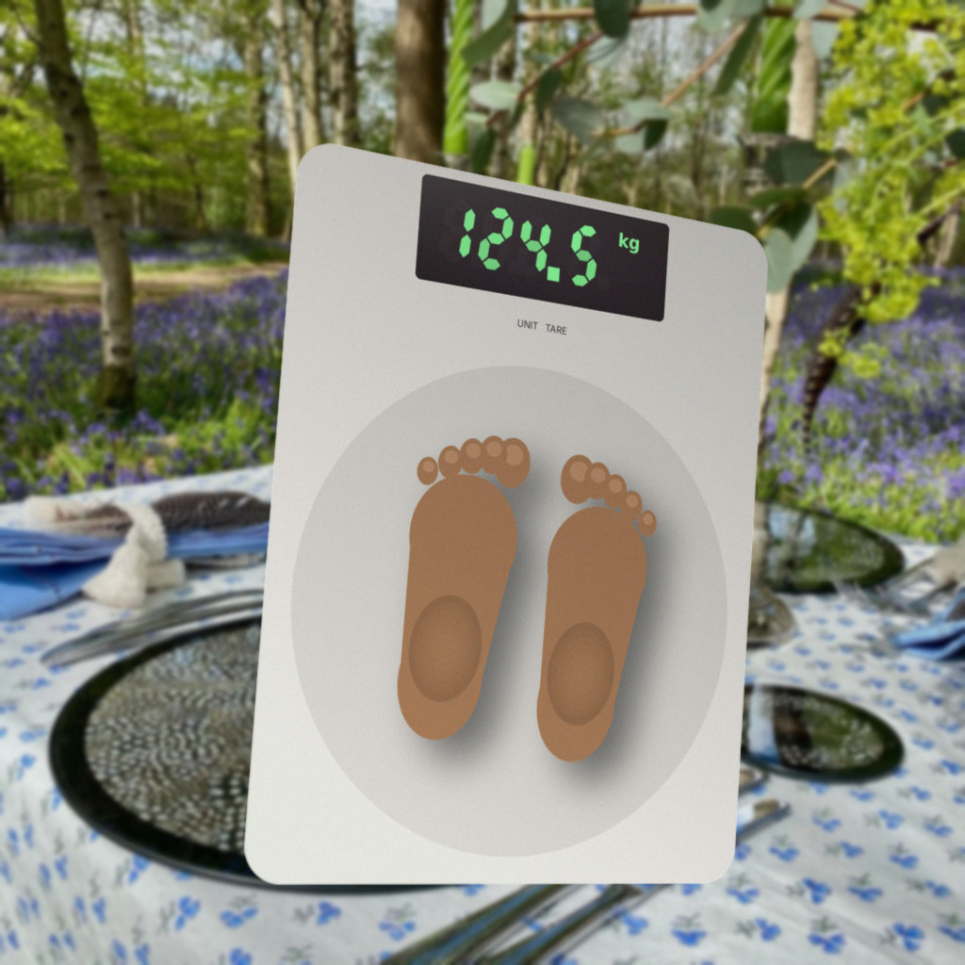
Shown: 124.5 kg
